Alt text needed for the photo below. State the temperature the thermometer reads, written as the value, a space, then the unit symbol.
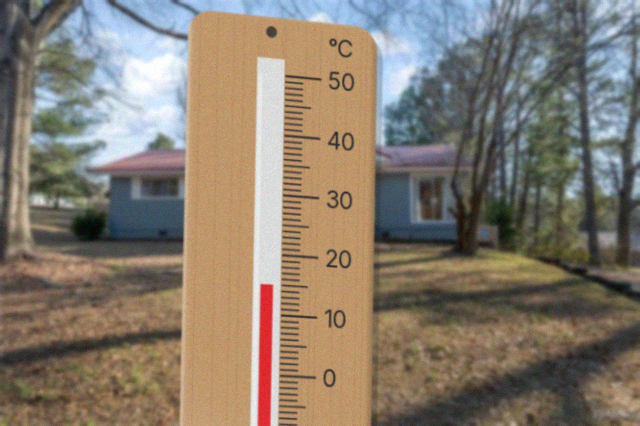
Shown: 15 °C
